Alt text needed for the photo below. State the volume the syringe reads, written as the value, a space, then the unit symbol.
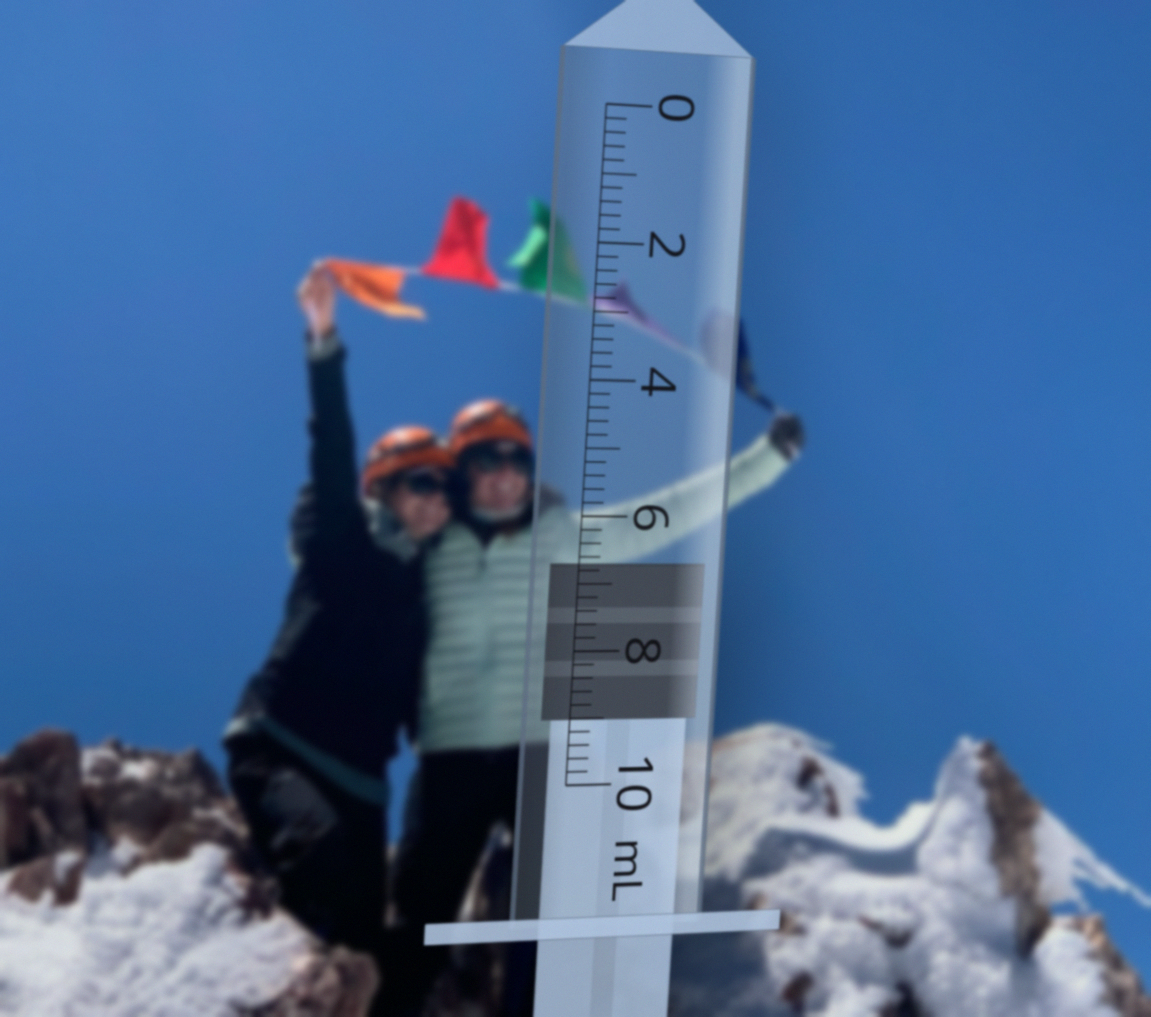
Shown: 6.7 mL
